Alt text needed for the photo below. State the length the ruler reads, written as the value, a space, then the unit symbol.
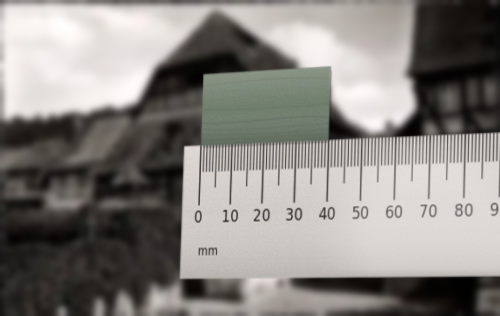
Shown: 40 mm
